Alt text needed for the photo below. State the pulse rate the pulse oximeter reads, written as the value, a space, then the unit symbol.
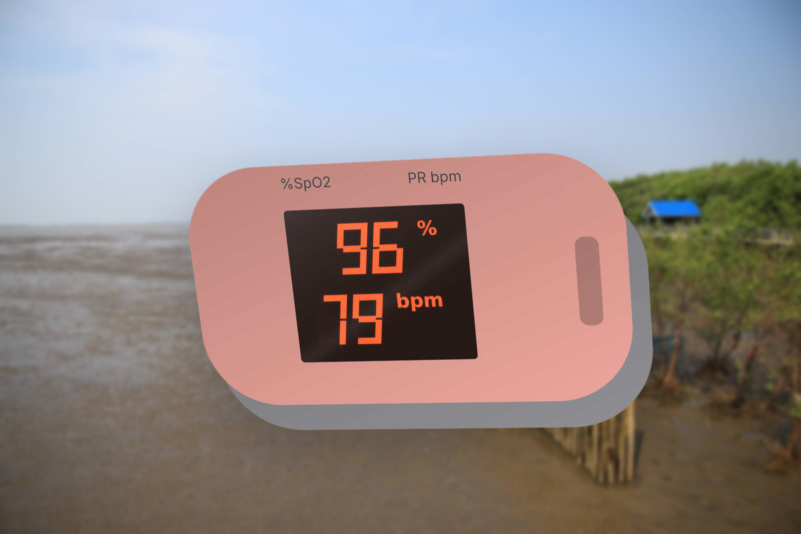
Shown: 79 bpm
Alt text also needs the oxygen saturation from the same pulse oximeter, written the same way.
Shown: 96 %
